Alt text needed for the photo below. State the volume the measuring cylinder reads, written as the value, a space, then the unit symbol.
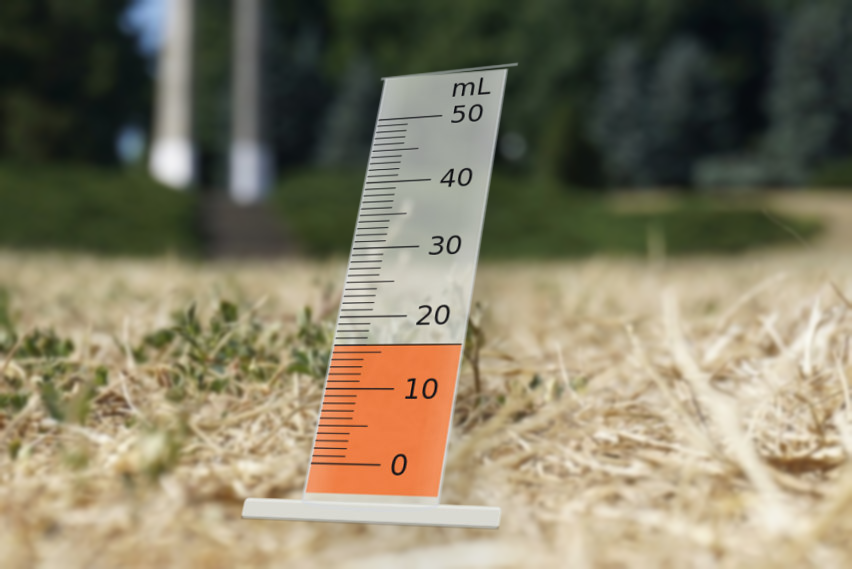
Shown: 16 mL
